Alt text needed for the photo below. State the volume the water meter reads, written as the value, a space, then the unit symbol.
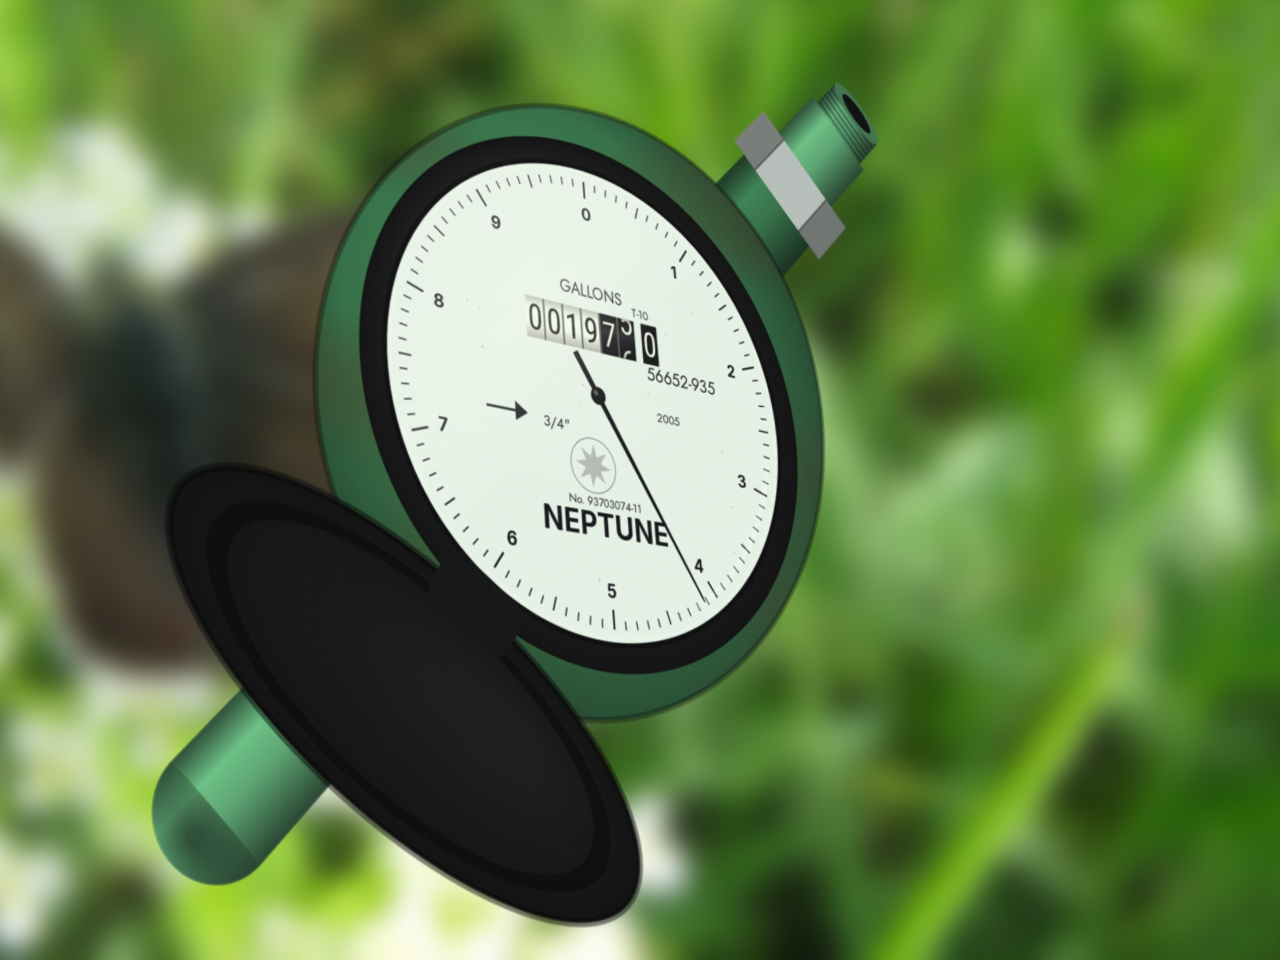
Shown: 19754.1 gal
